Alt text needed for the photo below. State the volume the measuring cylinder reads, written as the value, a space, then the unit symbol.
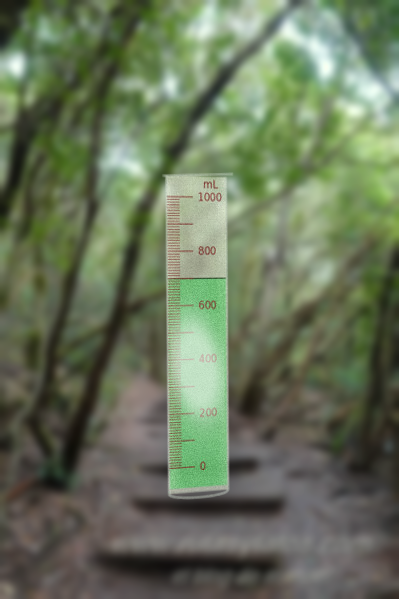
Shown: 700 mL
